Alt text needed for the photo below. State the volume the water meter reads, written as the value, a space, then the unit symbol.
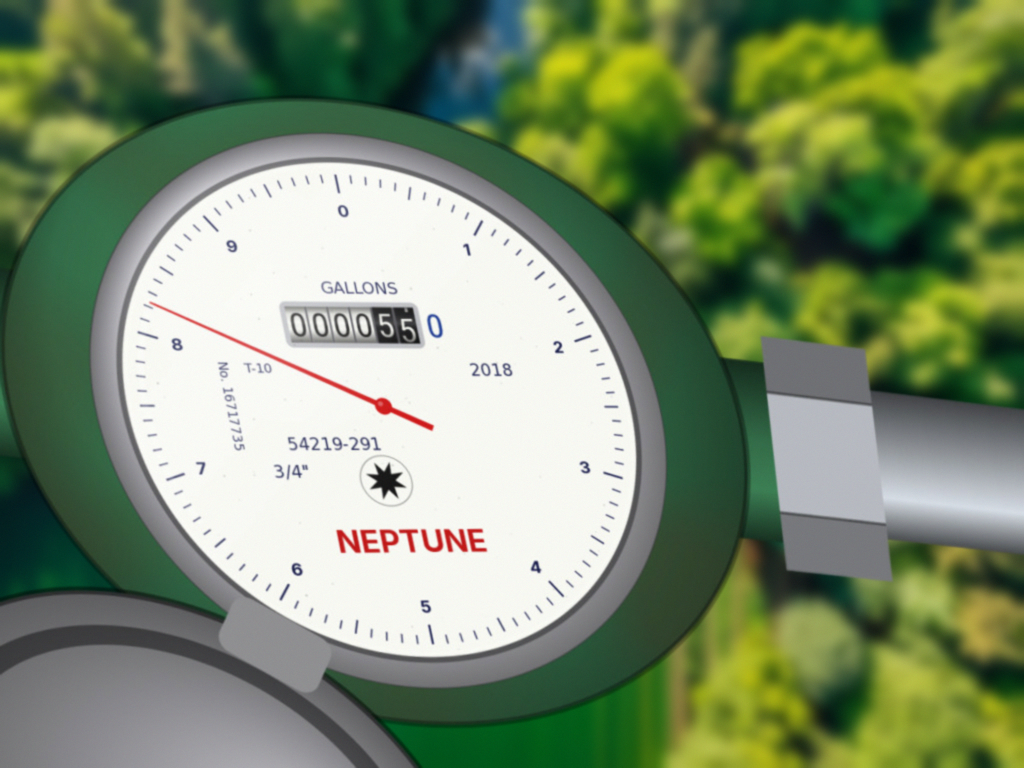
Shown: 548.2 gal
